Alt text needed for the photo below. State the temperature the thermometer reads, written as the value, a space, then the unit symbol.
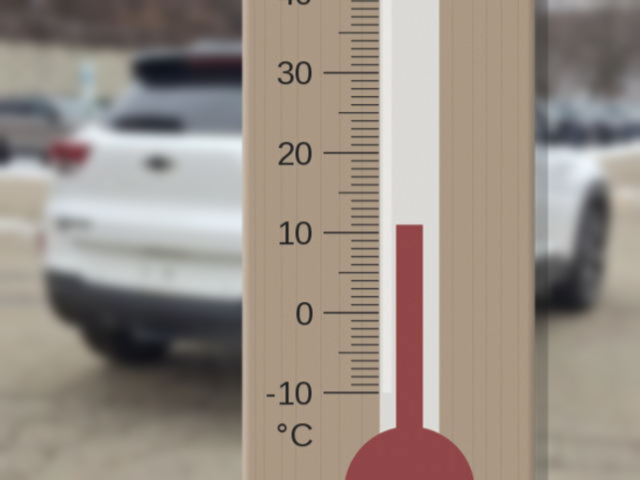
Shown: 11 °C
